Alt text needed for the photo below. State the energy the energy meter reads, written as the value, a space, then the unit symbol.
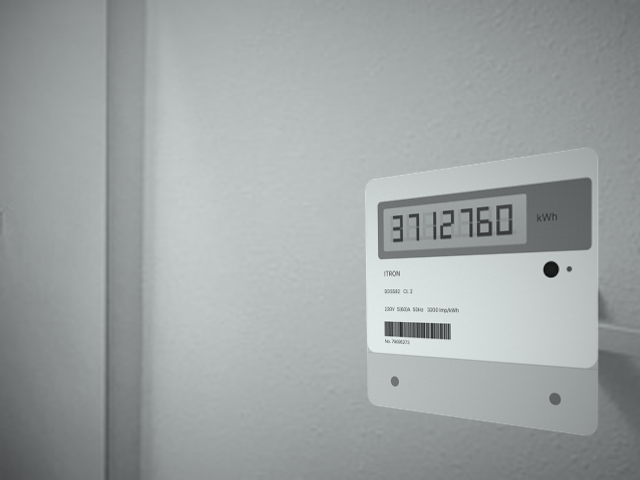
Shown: 3712760 kWh
